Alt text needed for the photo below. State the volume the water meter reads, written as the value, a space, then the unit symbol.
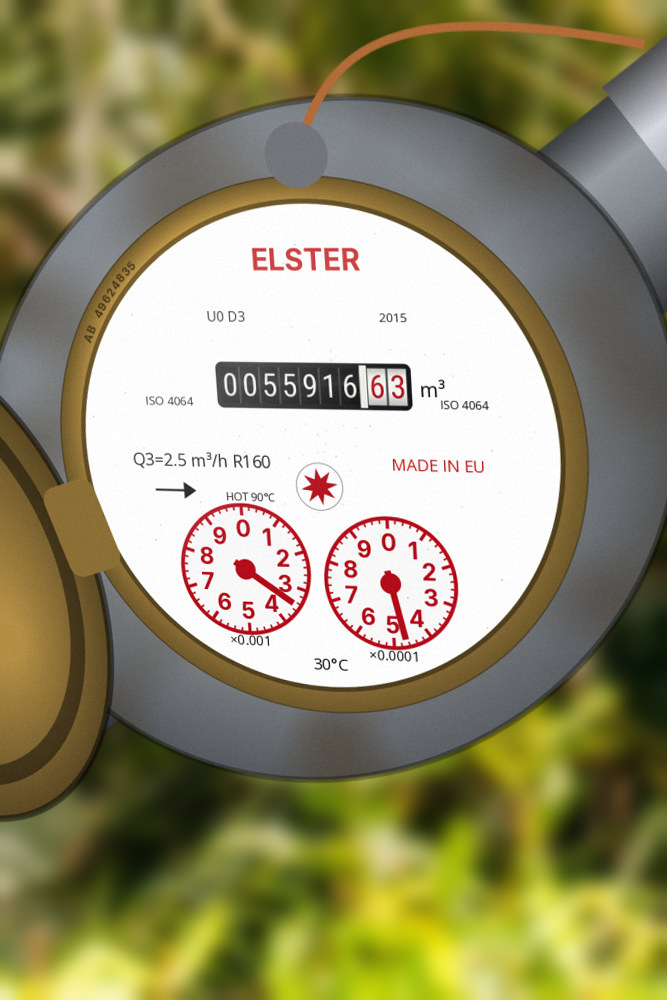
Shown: 55916.6334 m³
